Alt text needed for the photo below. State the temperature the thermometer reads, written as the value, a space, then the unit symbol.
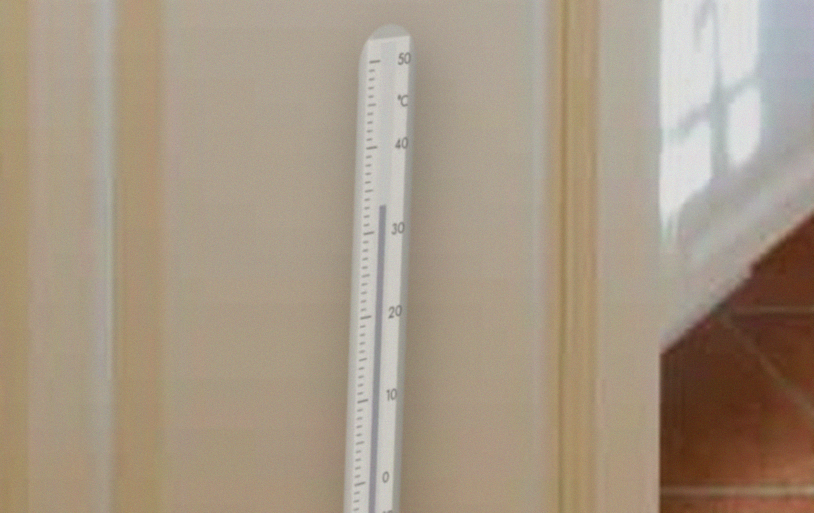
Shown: 33 °C
